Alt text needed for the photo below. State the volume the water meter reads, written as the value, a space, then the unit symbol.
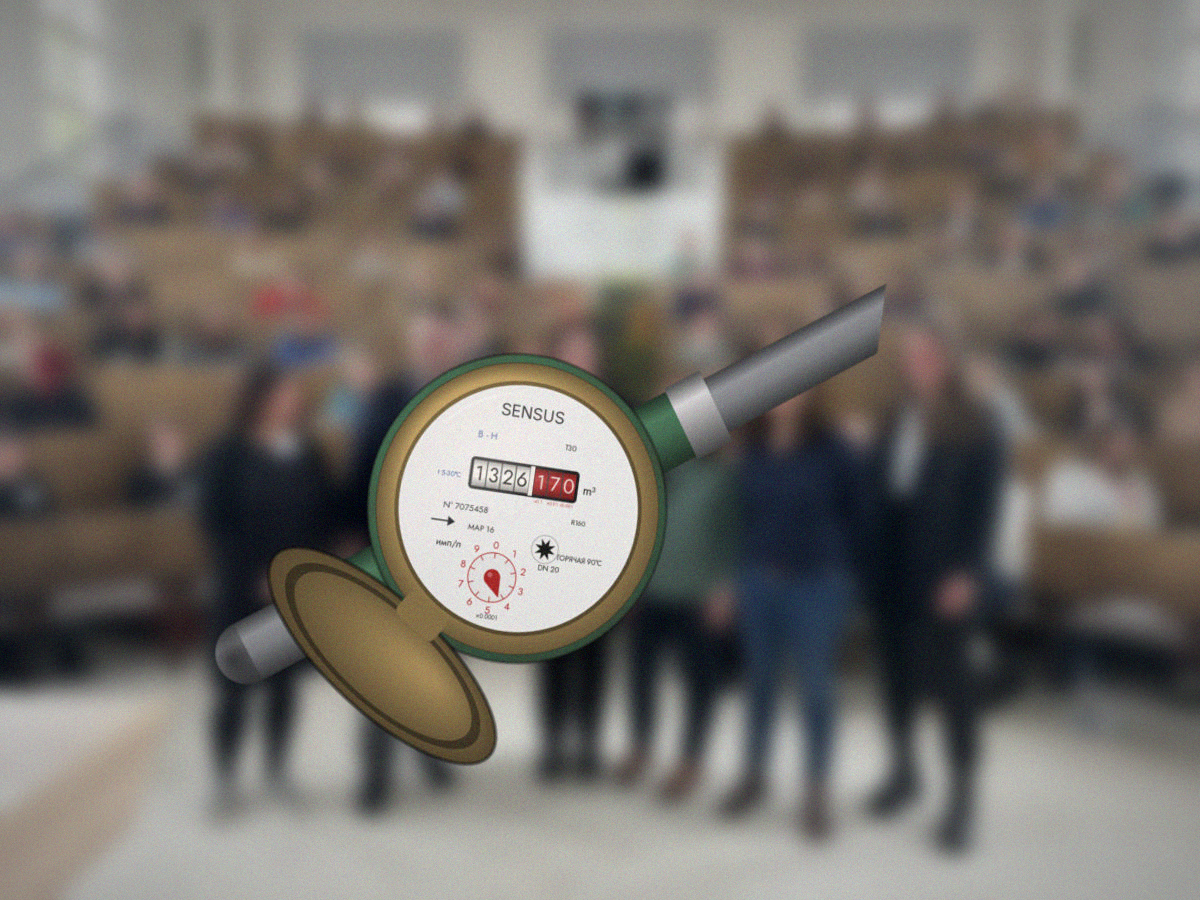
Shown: 1326.1704 m³
